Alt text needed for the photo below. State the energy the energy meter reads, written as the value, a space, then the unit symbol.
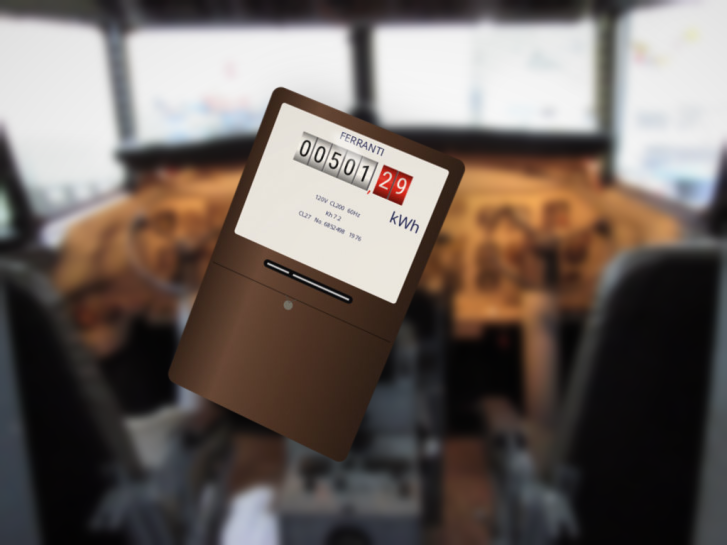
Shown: 501.29 kWh
